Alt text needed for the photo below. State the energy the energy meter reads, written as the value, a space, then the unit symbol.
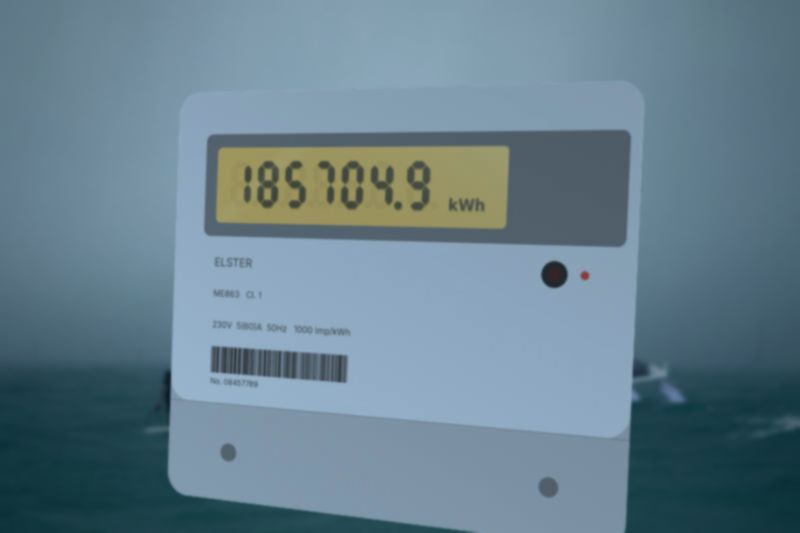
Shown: 185704.9 kWh
